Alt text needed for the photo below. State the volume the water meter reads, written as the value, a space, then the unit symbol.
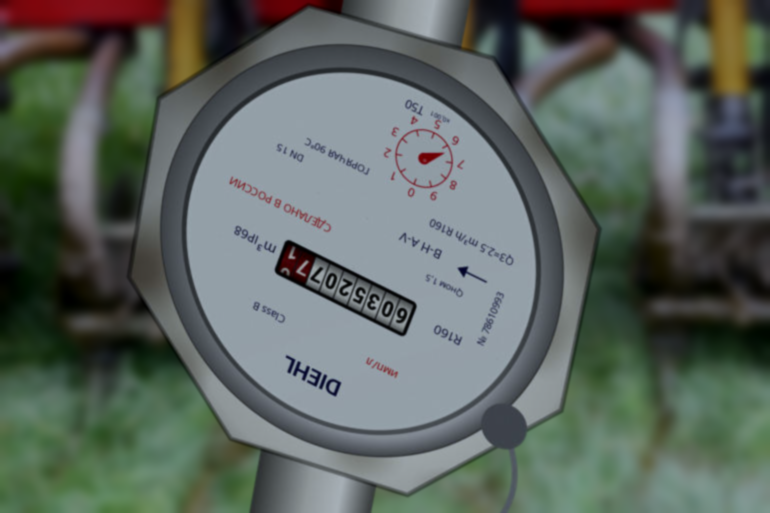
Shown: 6035207.706 m³
